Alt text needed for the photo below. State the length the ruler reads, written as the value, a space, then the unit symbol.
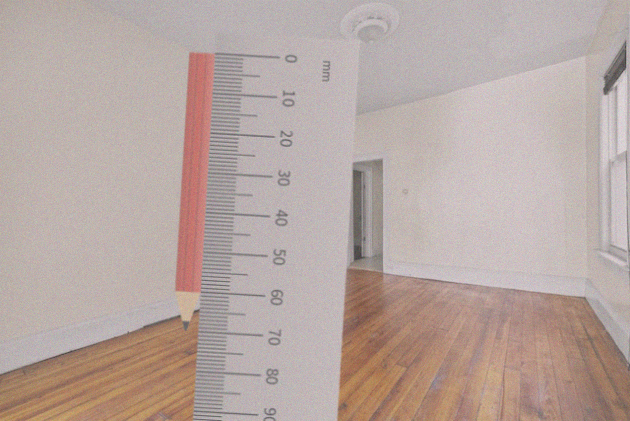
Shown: 70 mm
